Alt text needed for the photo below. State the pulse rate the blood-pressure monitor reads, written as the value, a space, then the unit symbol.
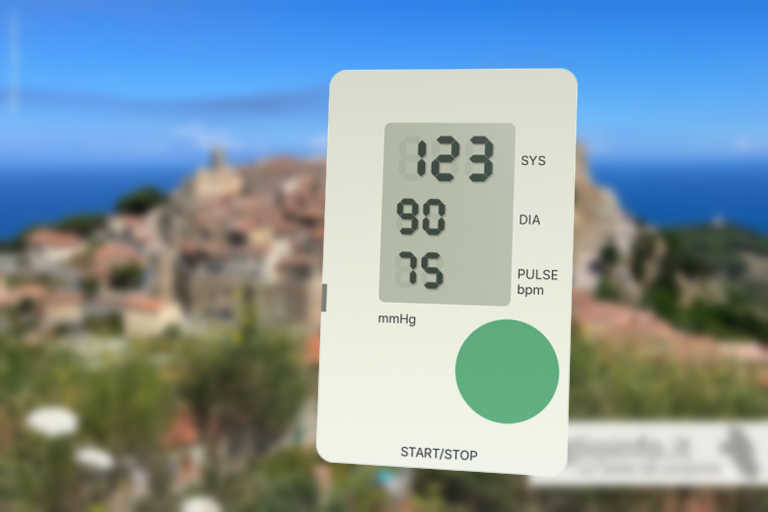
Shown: 75 bpm
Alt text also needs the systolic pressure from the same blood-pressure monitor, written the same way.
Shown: 123 mmHg
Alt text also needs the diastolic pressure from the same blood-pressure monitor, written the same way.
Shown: 90 mmHg
